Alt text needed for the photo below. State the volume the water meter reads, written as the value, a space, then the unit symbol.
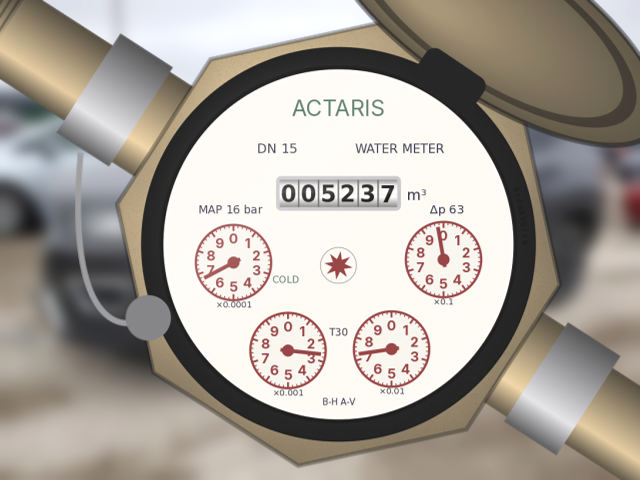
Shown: 5236.9726 m³
